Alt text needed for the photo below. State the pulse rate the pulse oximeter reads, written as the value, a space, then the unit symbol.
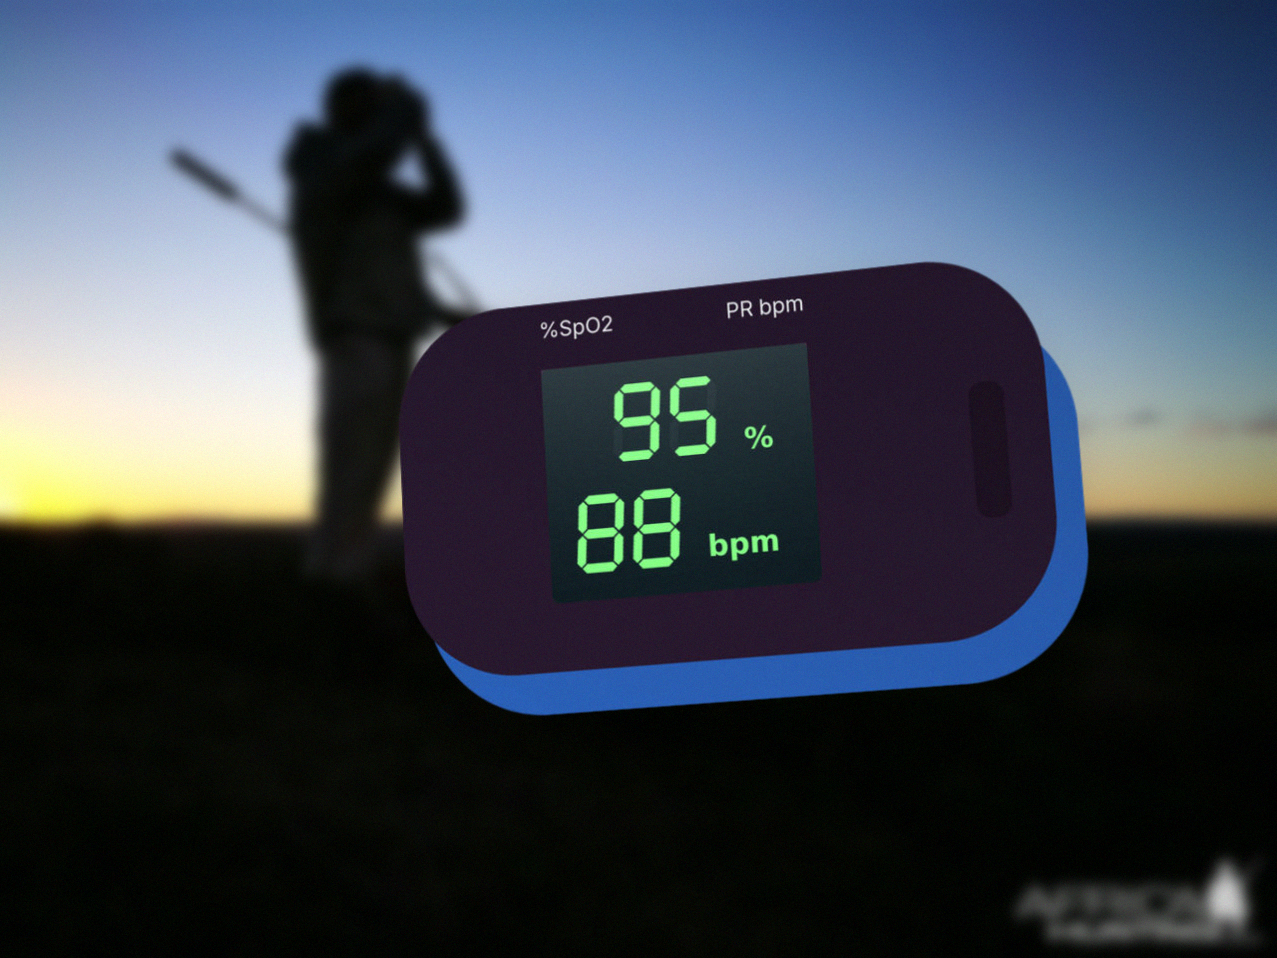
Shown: 88 bpm
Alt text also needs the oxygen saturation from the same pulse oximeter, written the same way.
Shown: 95 %
